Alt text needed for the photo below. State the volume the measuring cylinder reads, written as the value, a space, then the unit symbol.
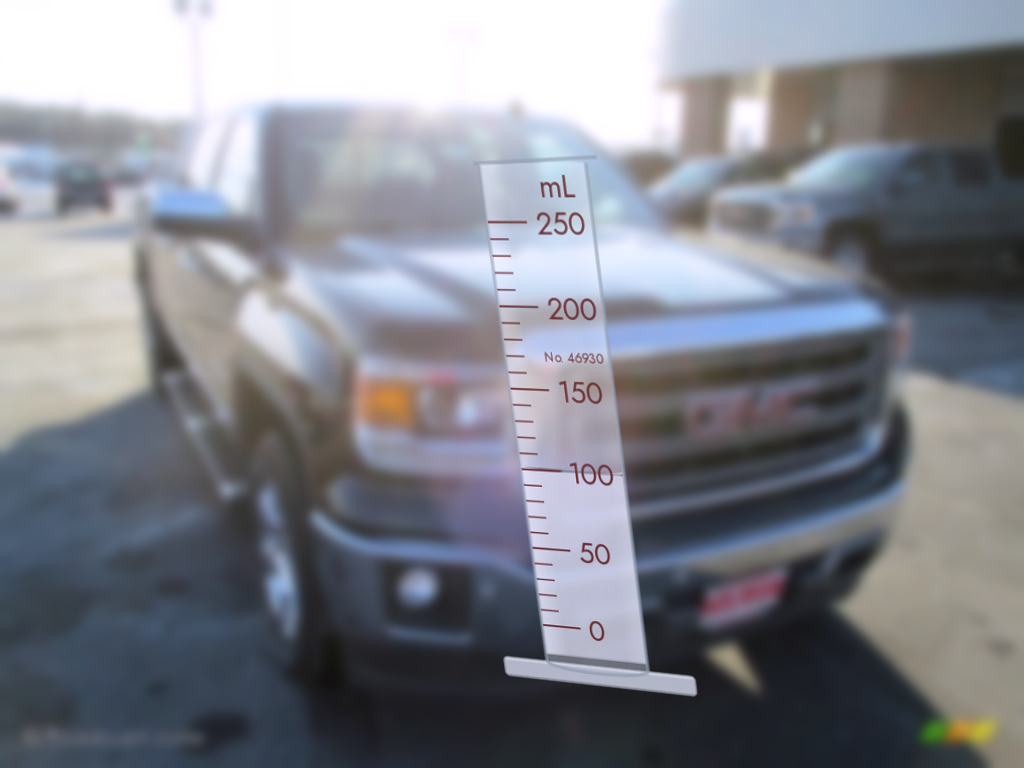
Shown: 100 mL
